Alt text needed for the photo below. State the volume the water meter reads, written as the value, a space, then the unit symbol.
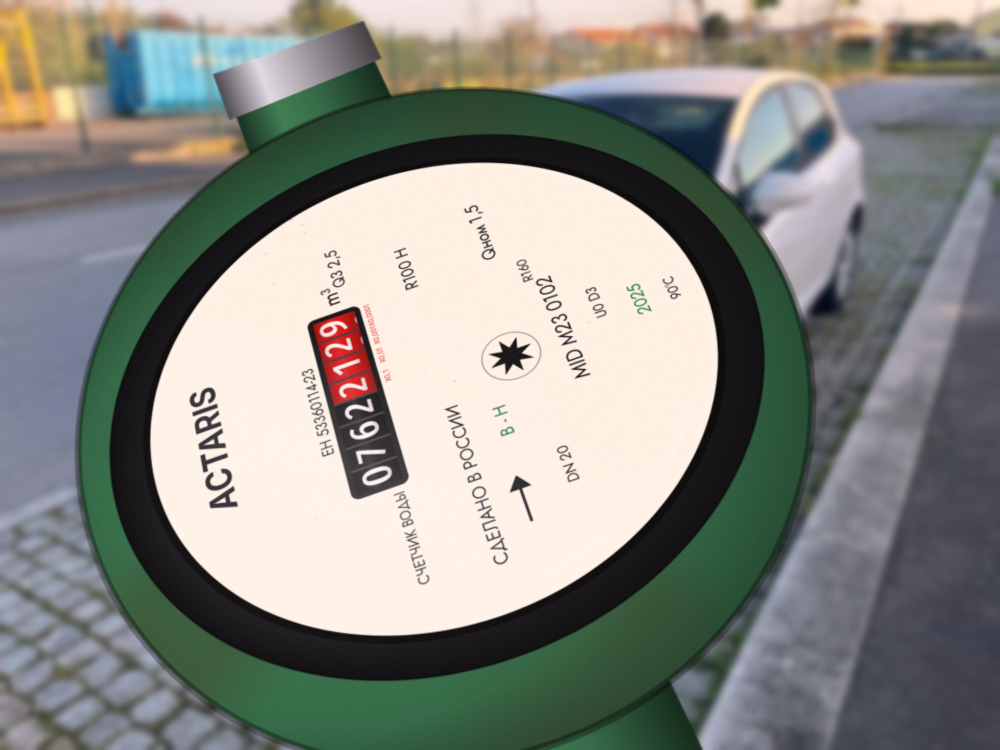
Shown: 762.2129 m³
